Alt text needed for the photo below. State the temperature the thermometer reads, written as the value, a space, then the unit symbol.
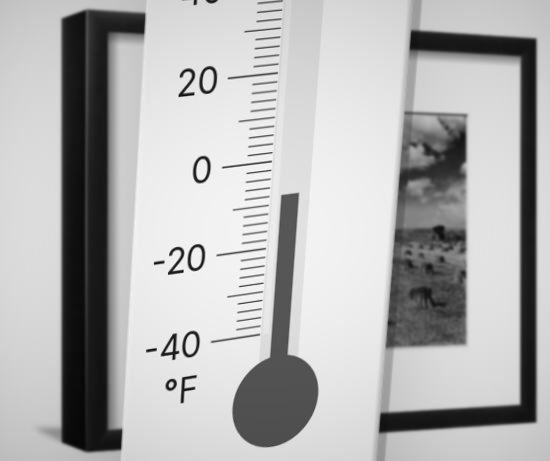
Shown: -8 °F
